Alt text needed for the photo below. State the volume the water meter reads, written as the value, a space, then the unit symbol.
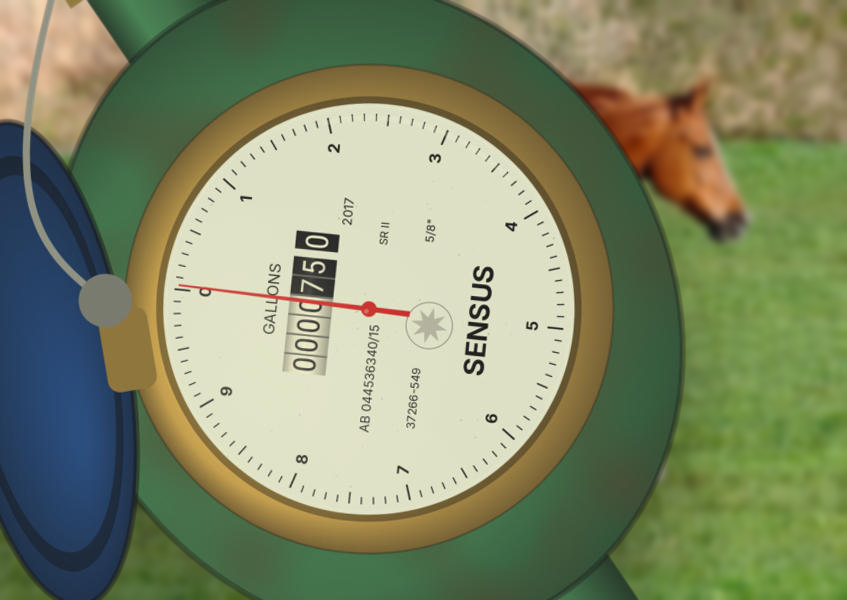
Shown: 750.0 gal
